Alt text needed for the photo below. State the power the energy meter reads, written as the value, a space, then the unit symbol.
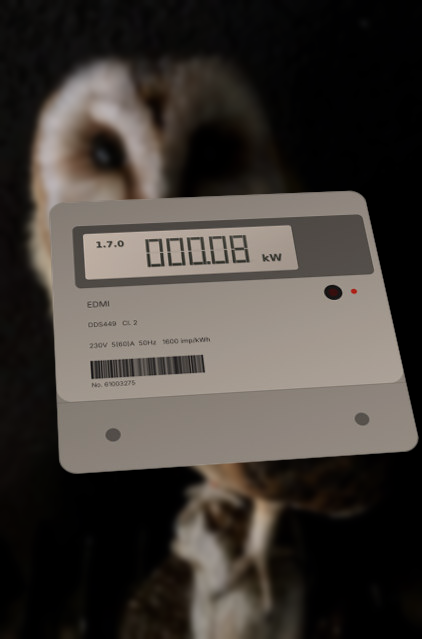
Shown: 0.08 kW
